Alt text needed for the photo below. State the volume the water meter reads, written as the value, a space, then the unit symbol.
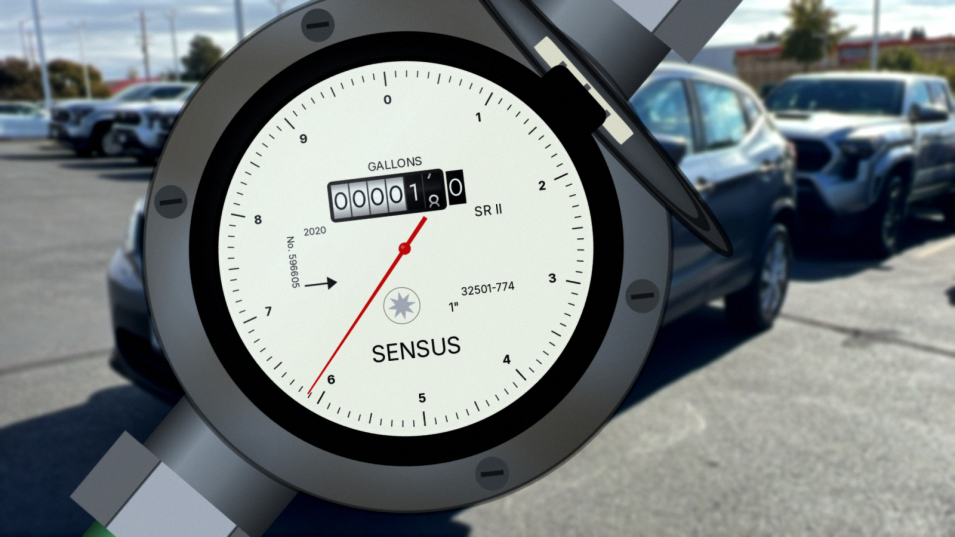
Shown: 176.1 gal
